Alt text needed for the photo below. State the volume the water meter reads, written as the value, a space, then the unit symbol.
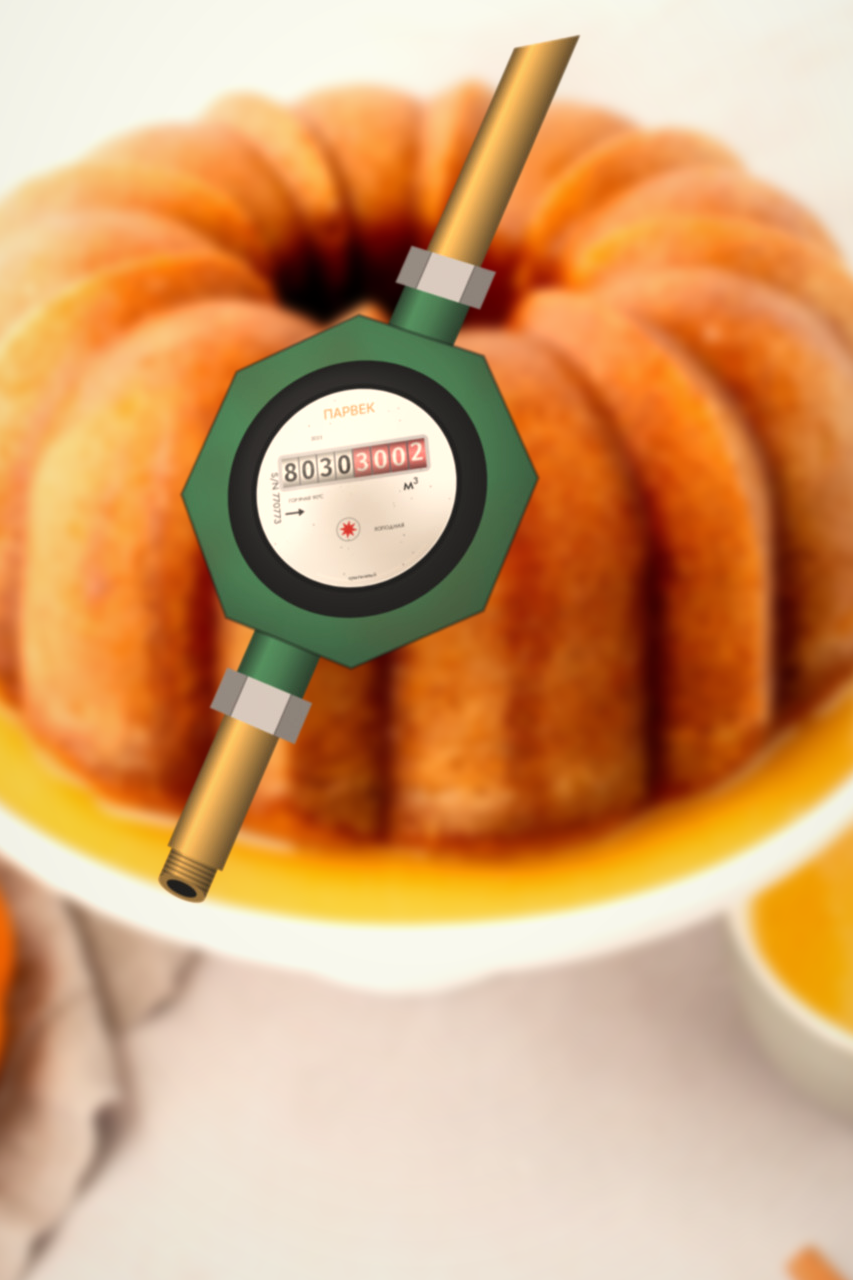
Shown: 8030.3002 m³
